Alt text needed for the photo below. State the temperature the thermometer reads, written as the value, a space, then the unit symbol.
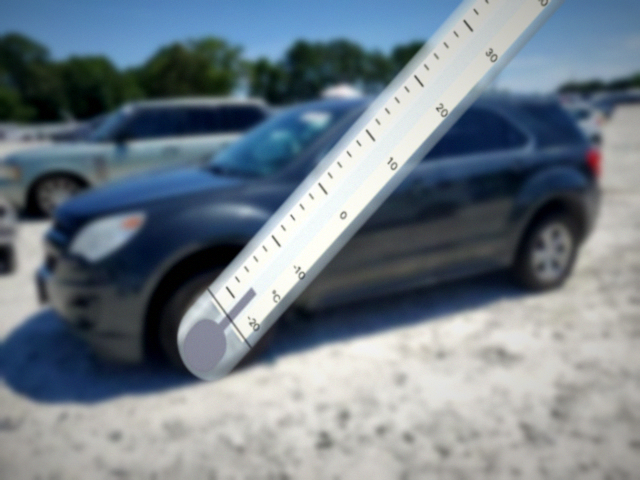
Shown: -17 °C
